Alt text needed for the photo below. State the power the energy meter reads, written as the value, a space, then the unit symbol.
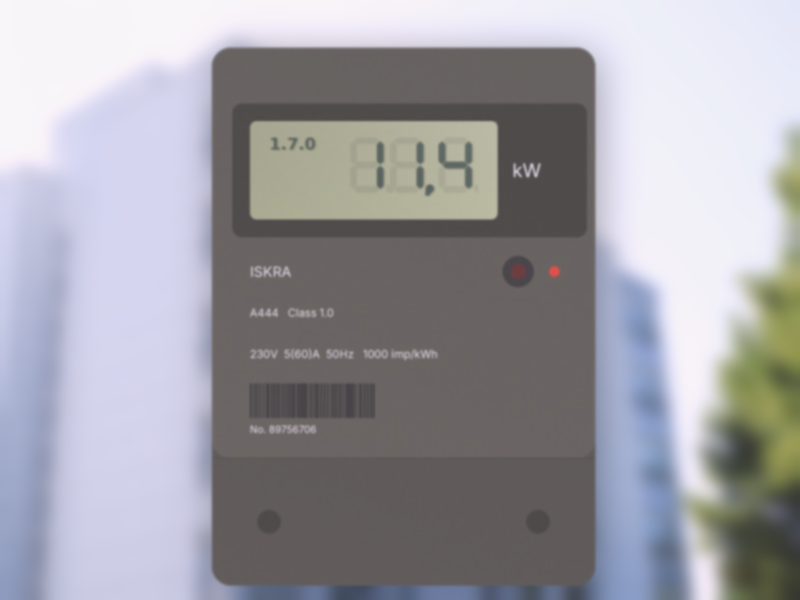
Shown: 11.4 kW
